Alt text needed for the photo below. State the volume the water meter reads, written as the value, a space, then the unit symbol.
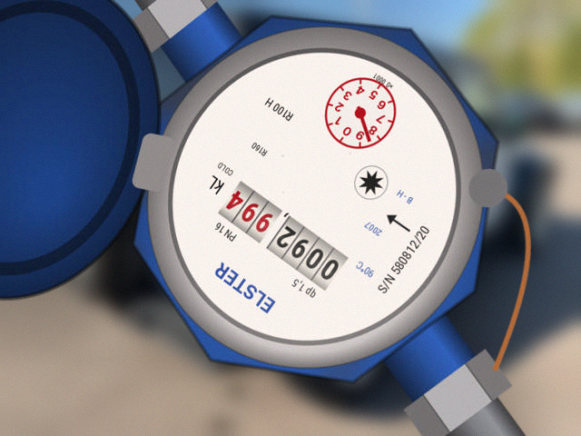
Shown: 92.9948 kL
